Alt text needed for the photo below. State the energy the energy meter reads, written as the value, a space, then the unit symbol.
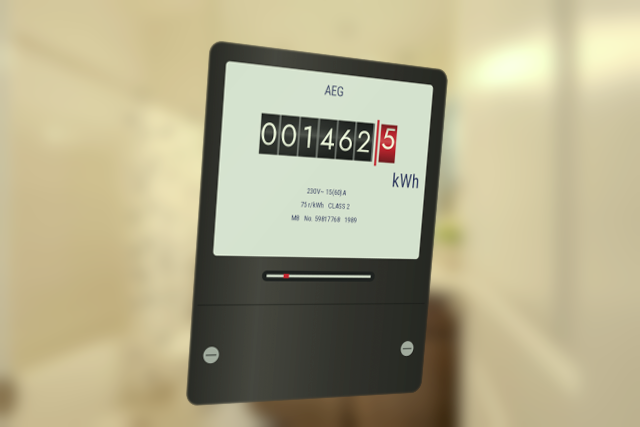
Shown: 1462.5 kWh
